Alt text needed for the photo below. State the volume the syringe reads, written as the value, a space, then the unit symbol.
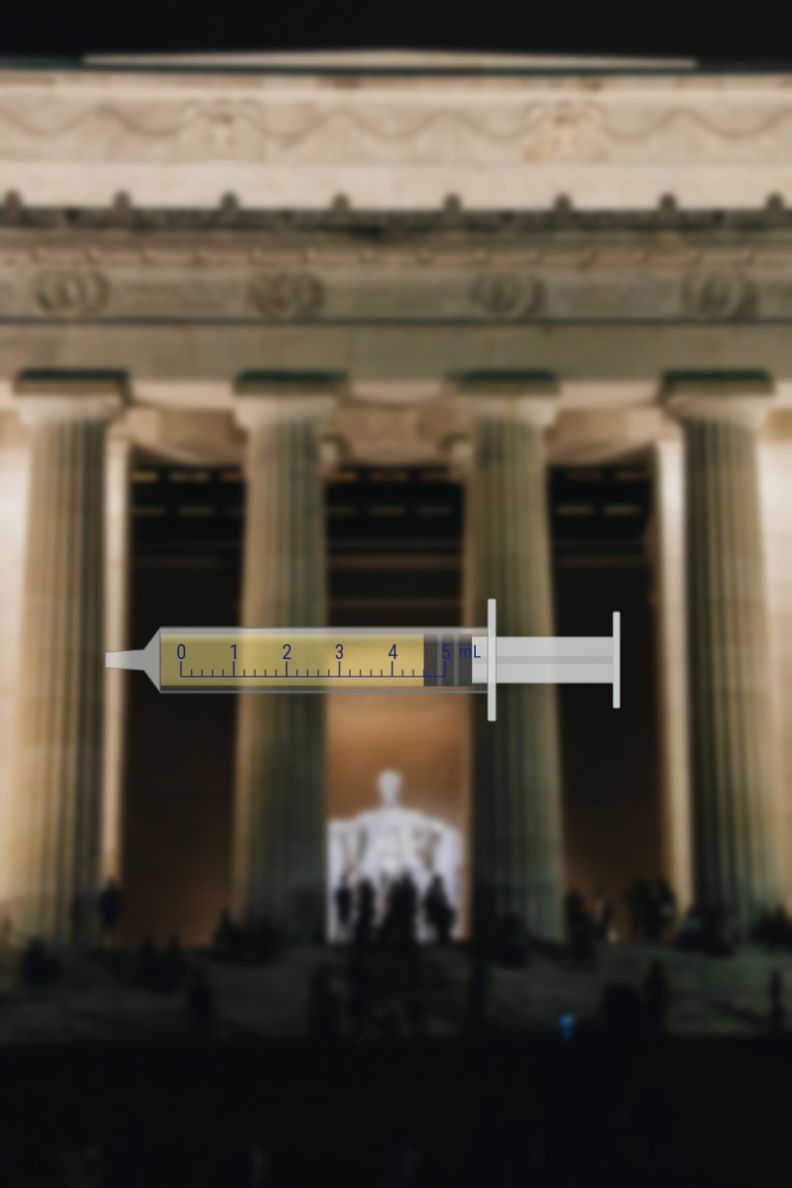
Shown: 4.6 mL
